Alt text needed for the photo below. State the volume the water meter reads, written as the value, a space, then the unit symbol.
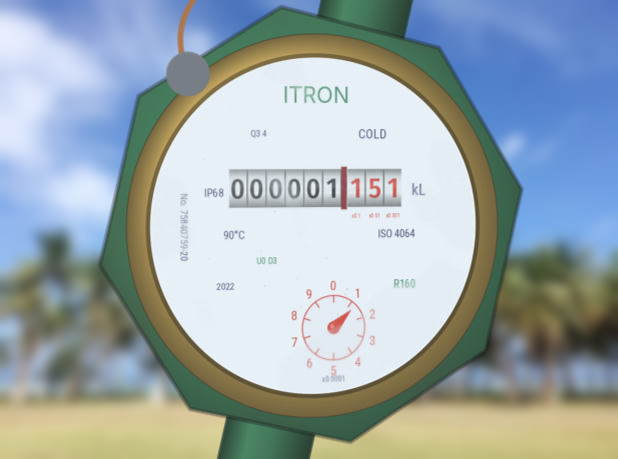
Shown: 1.1511 kL
